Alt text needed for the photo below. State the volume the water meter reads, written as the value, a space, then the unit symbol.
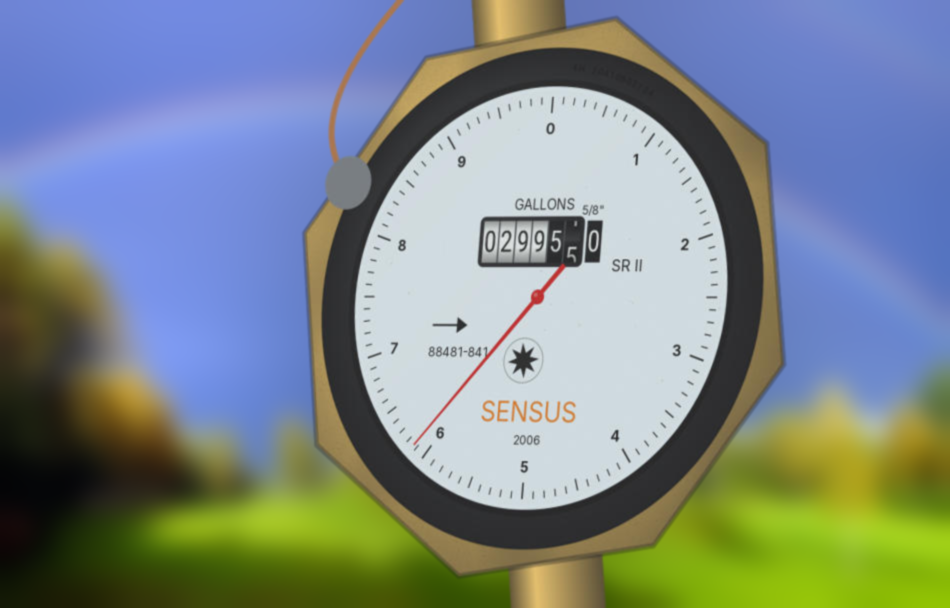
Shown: 299546.1 gal
